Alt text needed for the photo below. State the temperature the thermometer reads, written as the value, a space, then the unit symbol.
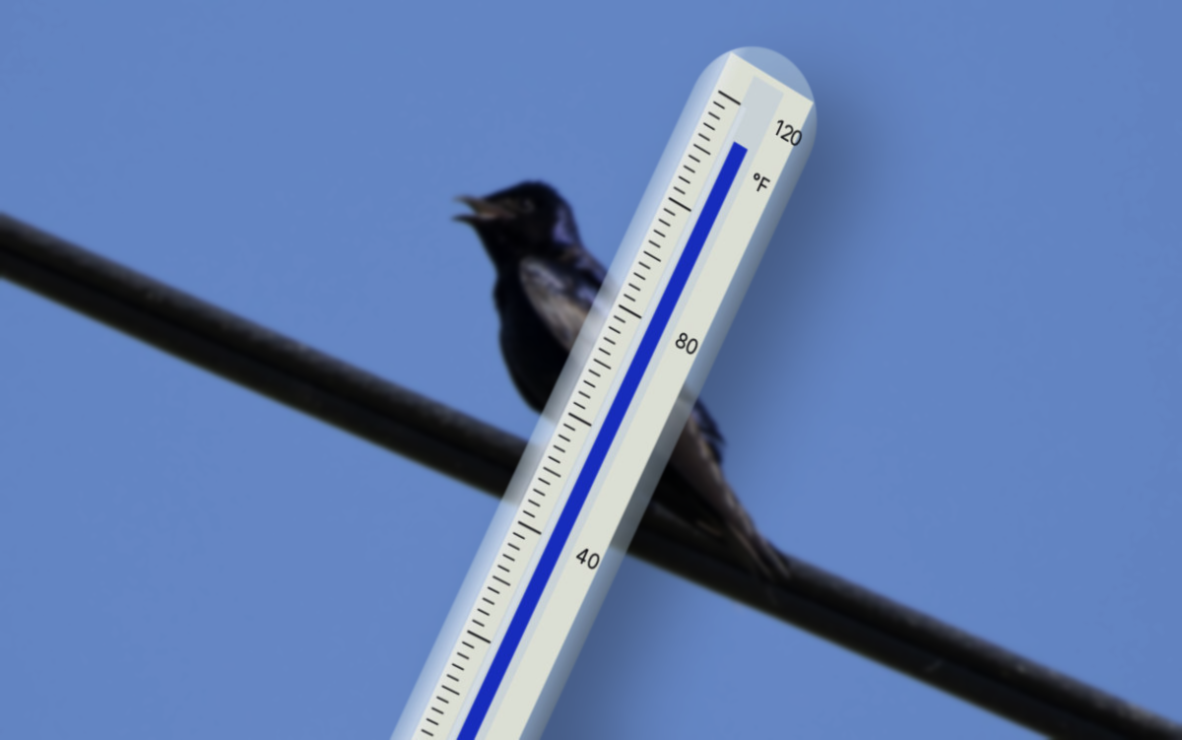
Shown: 114 °F
